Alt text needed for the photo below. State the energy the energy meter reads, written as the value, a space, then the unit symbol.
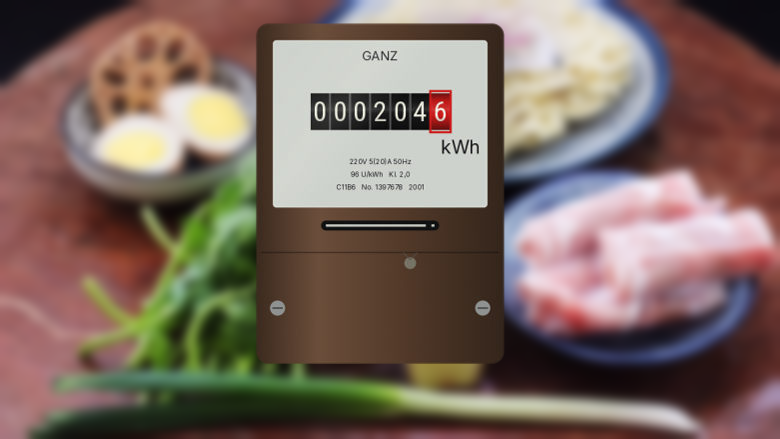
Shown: 204.6 kWh
